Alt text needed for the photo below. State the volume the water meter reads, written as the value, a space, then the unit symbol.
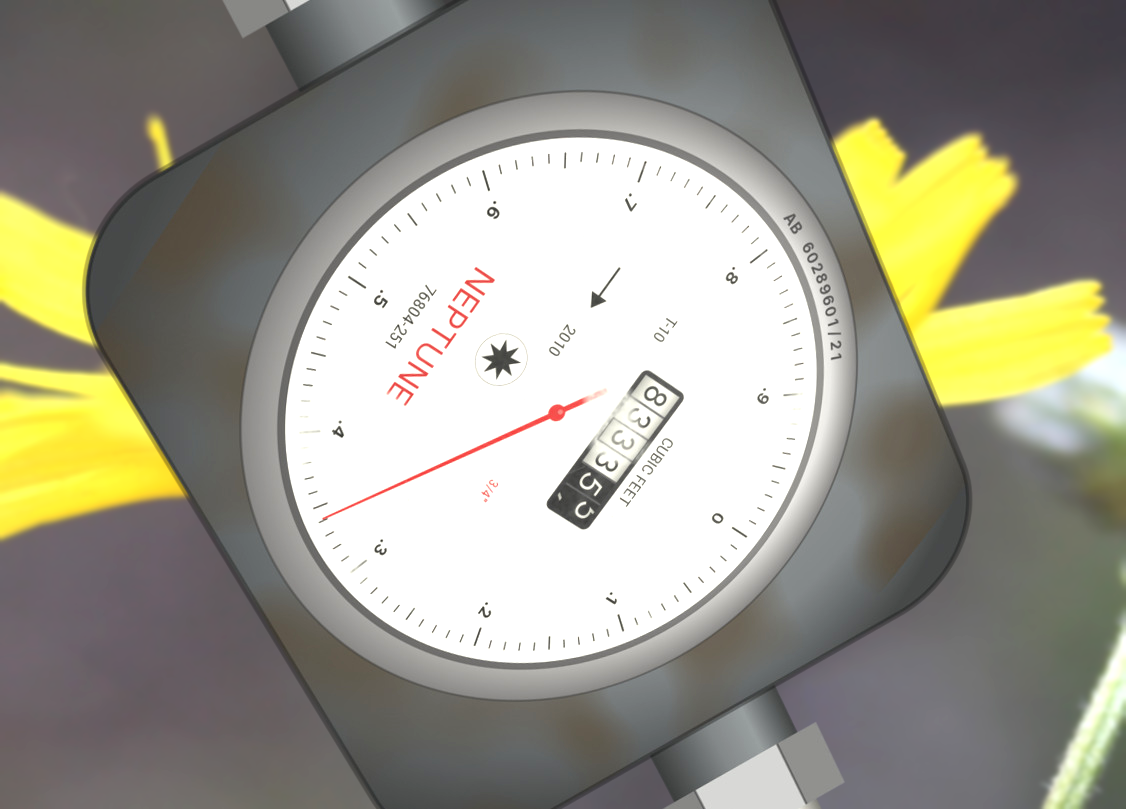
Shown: 833355.34 ft³
